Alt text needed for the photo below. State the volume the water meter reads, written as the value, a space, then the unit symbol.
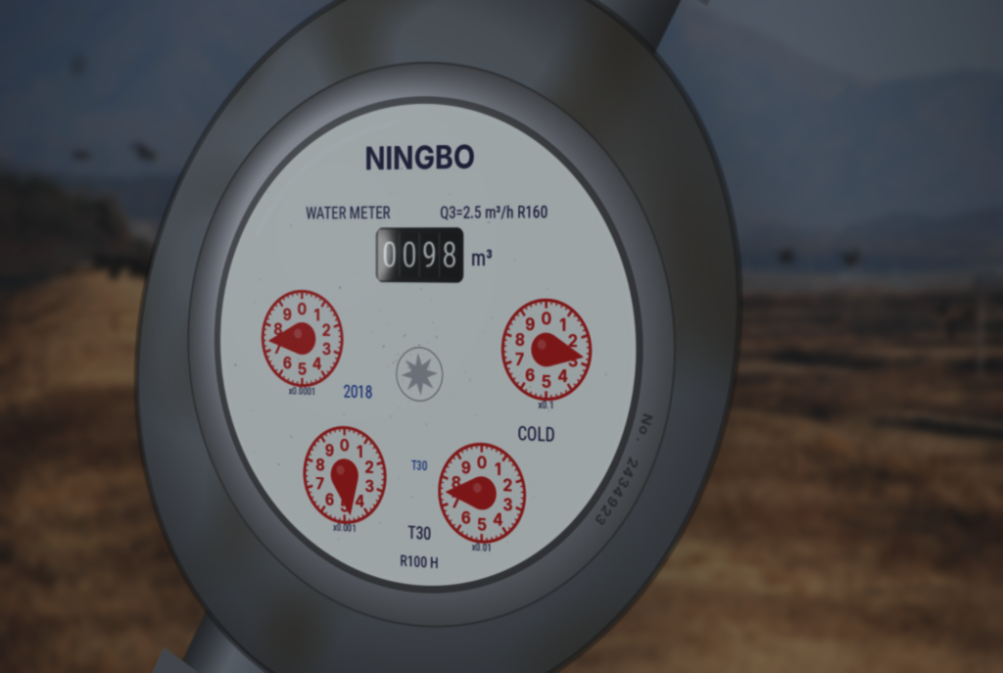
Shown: 98.2747 m³
